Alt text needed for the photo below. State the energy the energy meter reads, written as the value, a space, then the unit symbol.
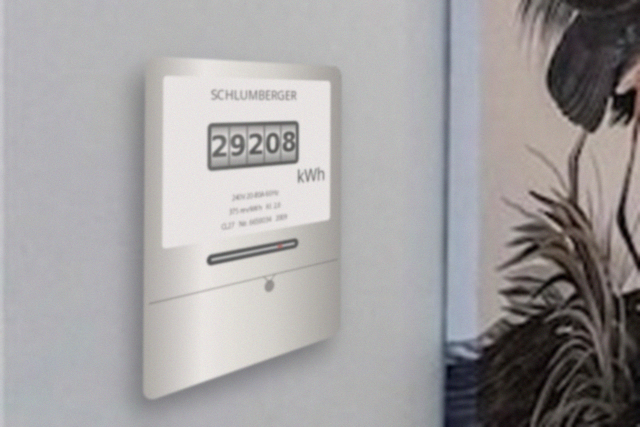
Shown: 29208 kWh
